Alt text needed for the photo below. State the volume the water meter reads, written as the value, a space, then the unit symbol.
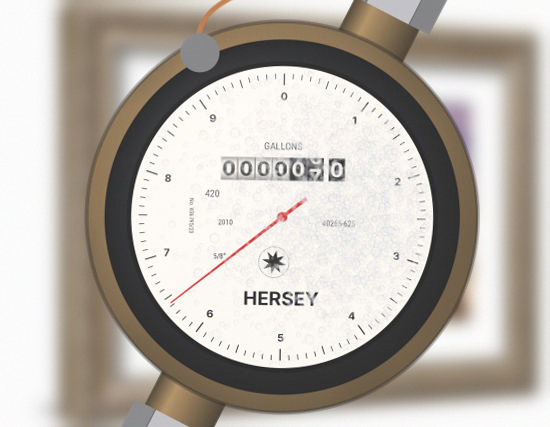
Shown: 66.4 gal
